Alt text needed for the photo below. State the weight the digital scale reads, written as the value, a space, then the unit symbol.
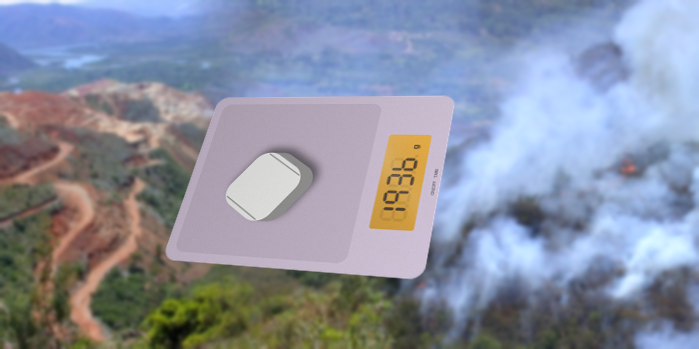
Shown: 1936 g
